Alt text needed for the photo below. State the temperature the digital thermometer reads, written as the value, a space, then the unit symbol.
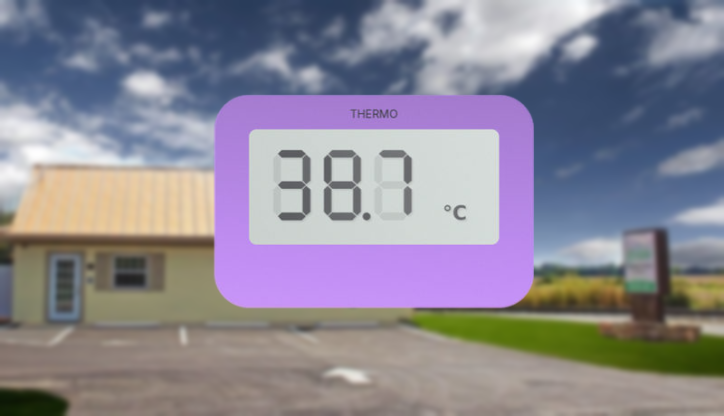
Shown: 38.7 °C
